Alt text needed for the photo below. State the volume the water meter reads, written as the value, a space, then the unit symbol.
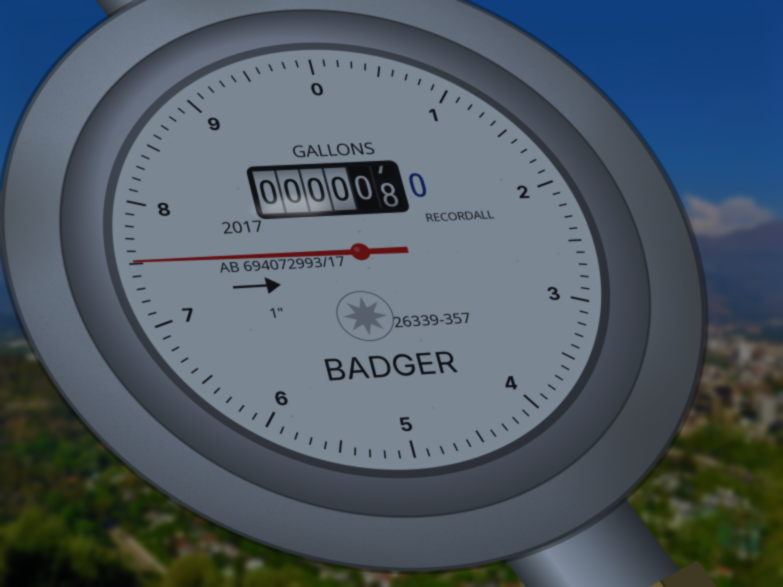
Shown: 77.5 gal
